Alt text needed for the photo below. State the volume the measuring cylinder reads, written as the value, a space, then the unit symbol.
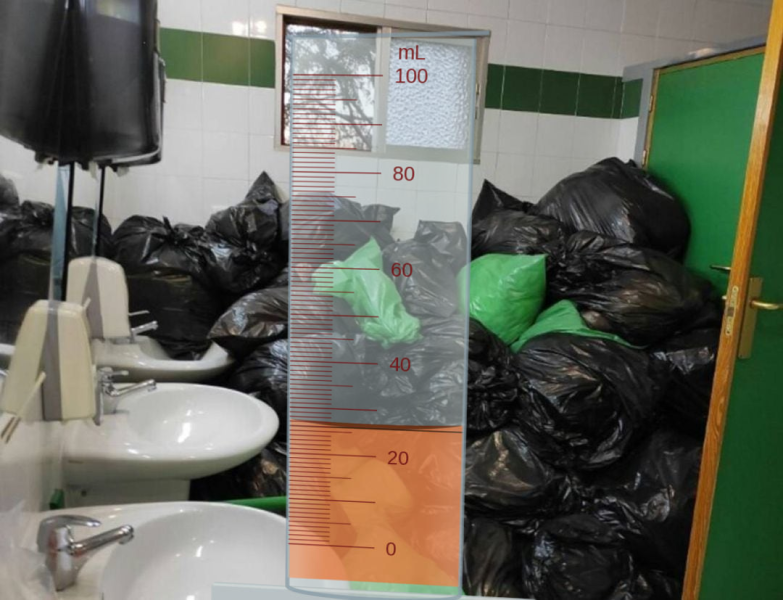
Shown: 26 mL
